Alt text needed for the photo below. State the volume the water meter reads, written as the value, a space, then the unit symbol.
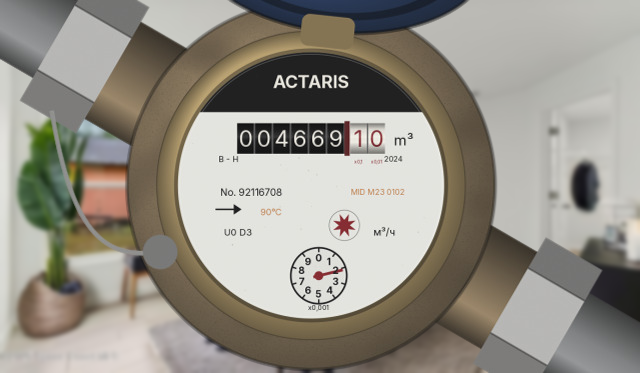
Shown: 4669.102 m³
